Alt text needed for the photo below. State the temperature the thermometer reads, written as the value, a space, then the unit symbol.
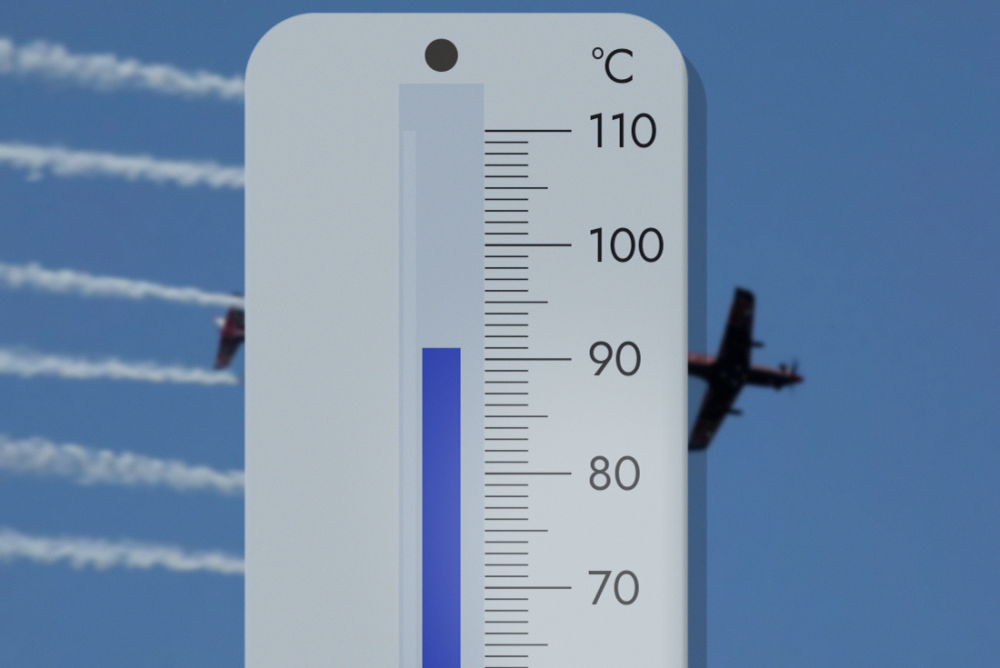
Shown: 91 °C
